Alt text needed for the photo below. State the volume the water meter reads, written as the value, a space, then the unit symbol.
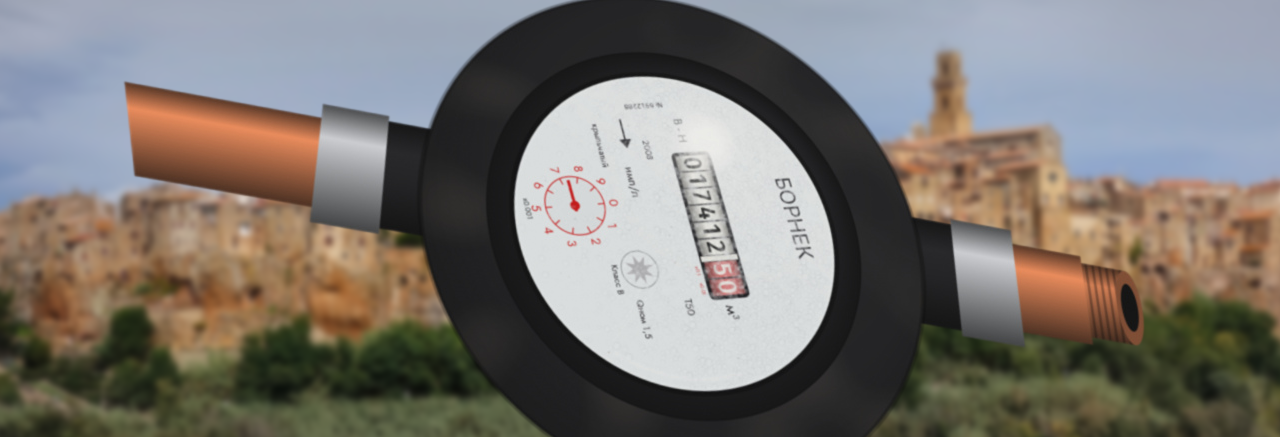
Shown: 17412.507 m³
